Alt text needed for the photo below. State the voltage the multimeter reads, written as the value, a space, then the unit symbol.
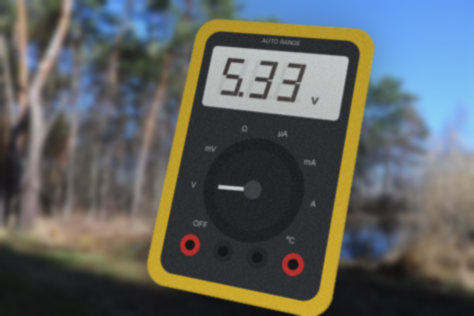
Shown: 5.33 V
